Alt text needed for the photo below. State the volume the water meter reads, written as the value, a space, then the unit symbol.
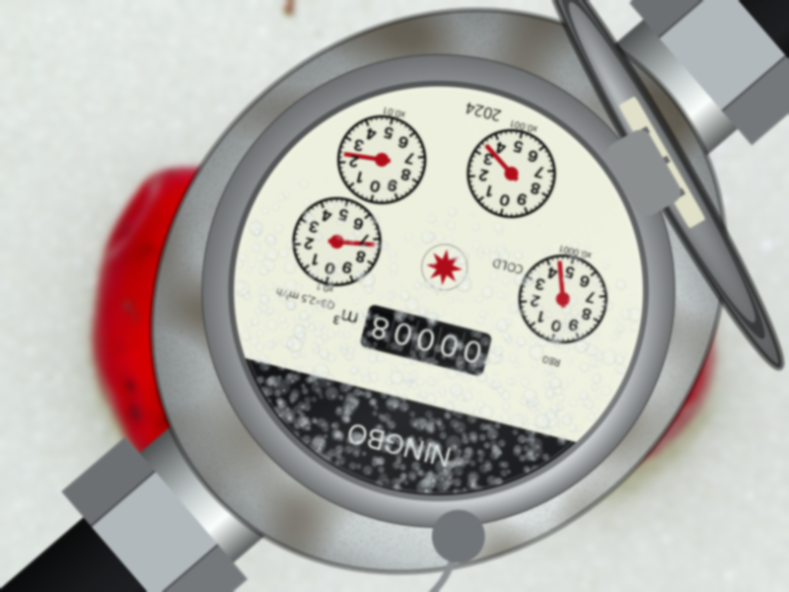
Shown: 8.7234 m³
